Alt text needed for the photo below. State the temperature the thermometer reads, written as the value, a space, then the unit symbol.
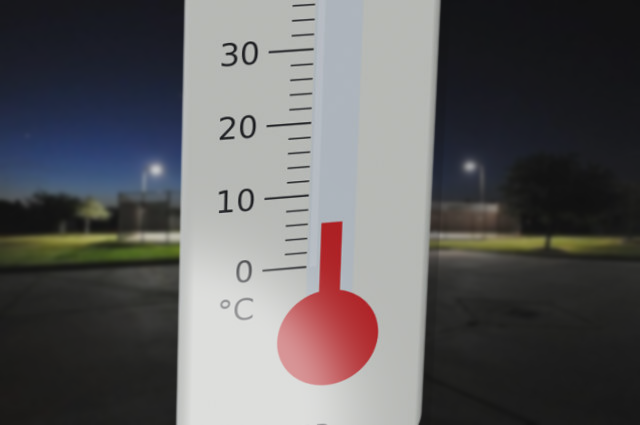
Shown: 6 °C
